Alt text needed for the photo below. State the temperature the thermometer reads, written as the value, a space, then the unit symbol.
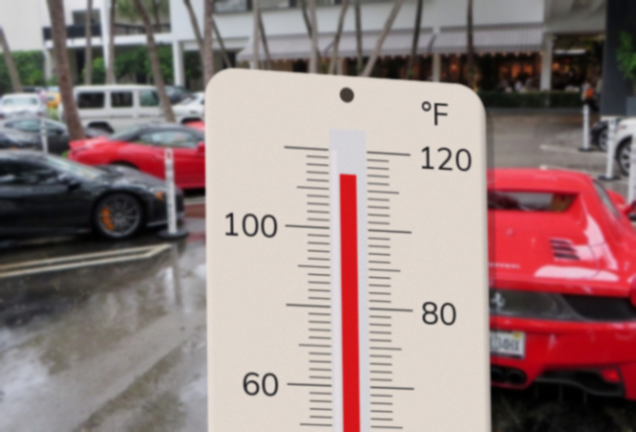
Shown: 114 °F
